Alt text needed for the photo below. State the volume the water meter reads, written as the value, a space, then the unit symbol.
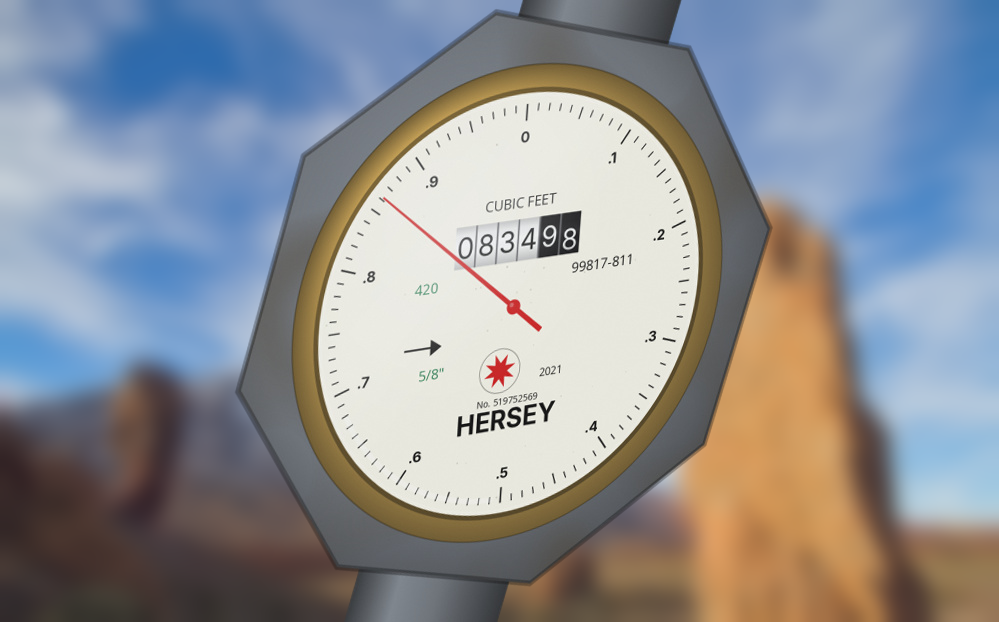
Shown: 83497.86 ft³
